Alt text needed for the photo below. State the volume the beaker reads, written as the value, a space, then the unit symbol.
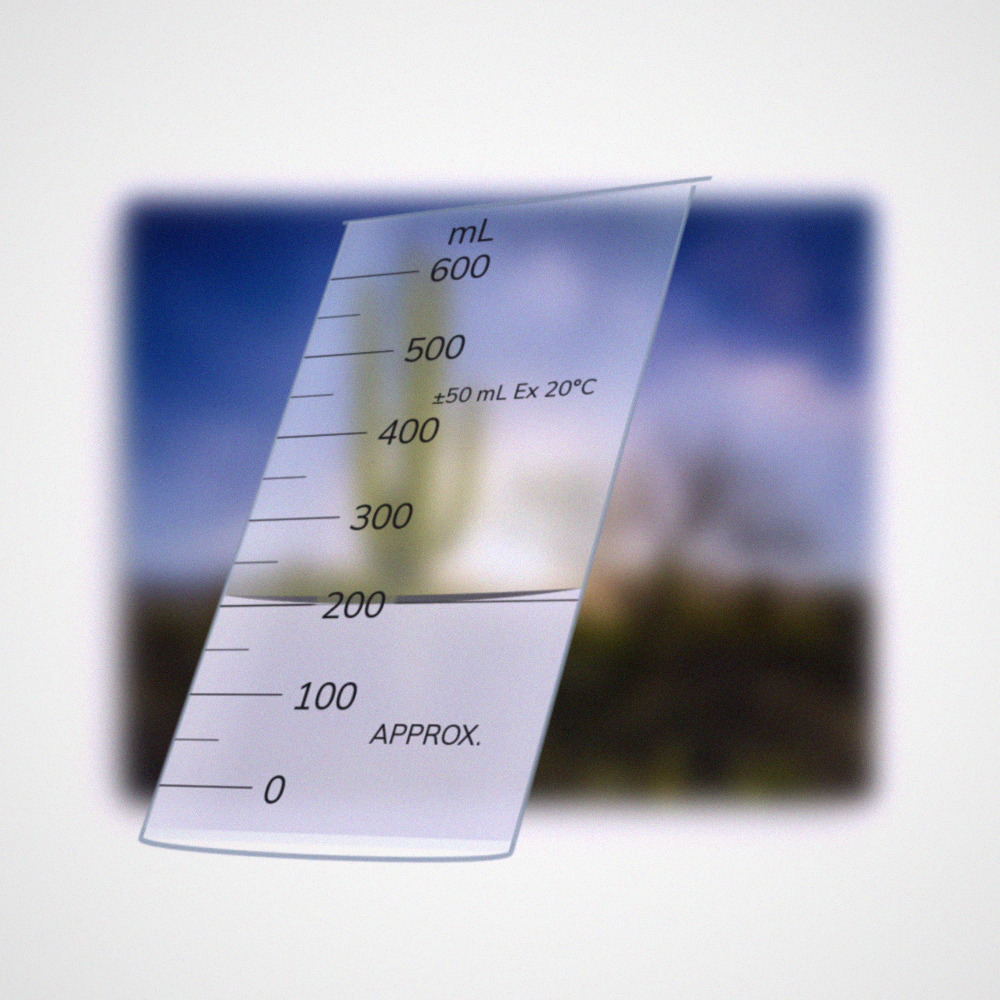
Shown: 200 mL
